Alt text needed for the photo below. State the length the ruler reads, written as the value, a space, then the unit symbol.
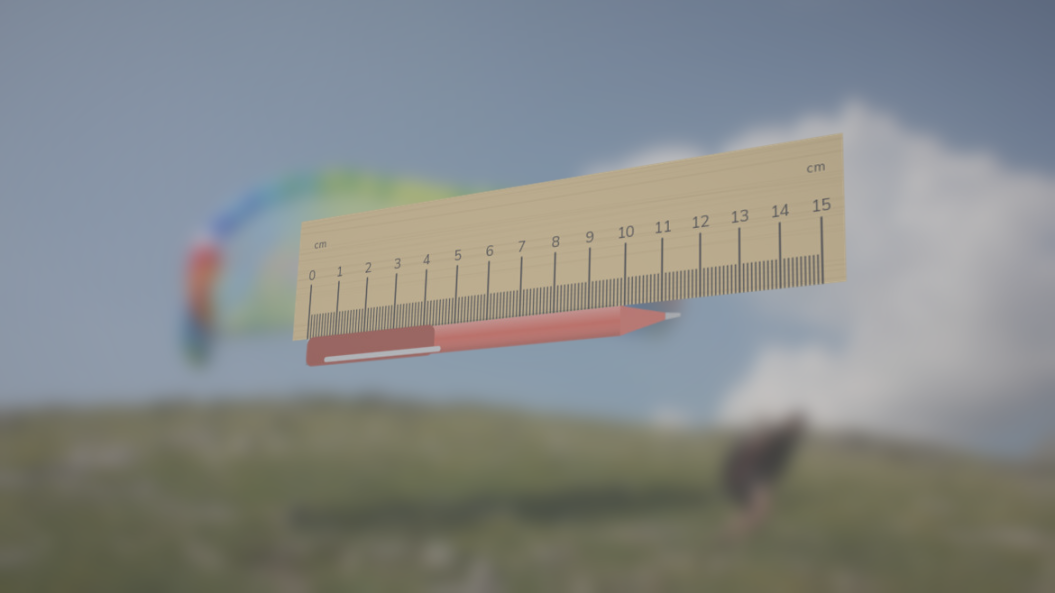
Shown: 11.5 cm
